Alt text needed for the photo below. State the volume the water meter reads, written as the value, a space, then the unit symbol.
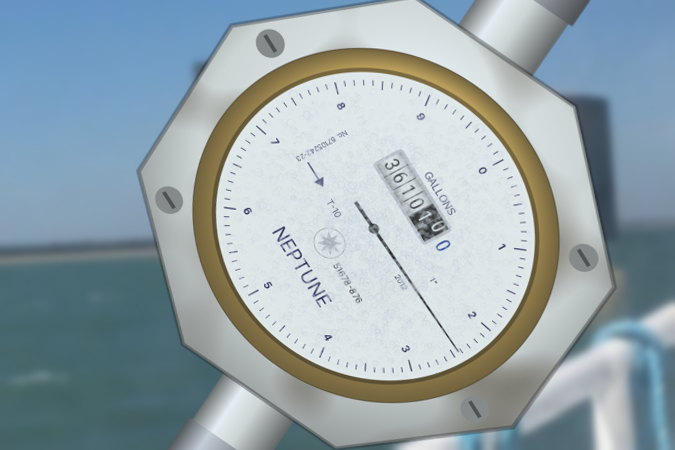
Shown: 3610102.4 gal
